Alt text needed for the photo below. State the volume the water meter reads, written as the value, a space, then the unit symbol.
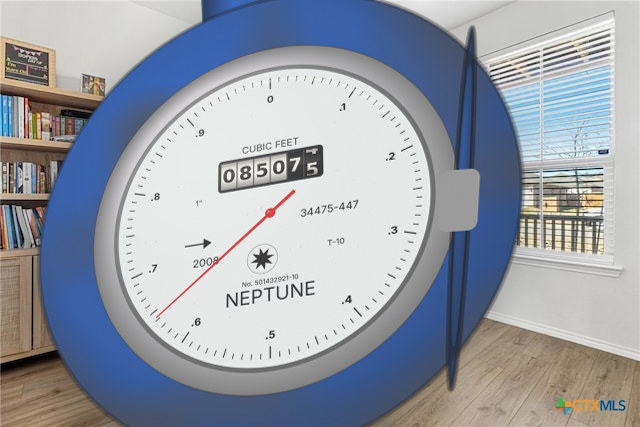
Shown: 85074.64 ft³
